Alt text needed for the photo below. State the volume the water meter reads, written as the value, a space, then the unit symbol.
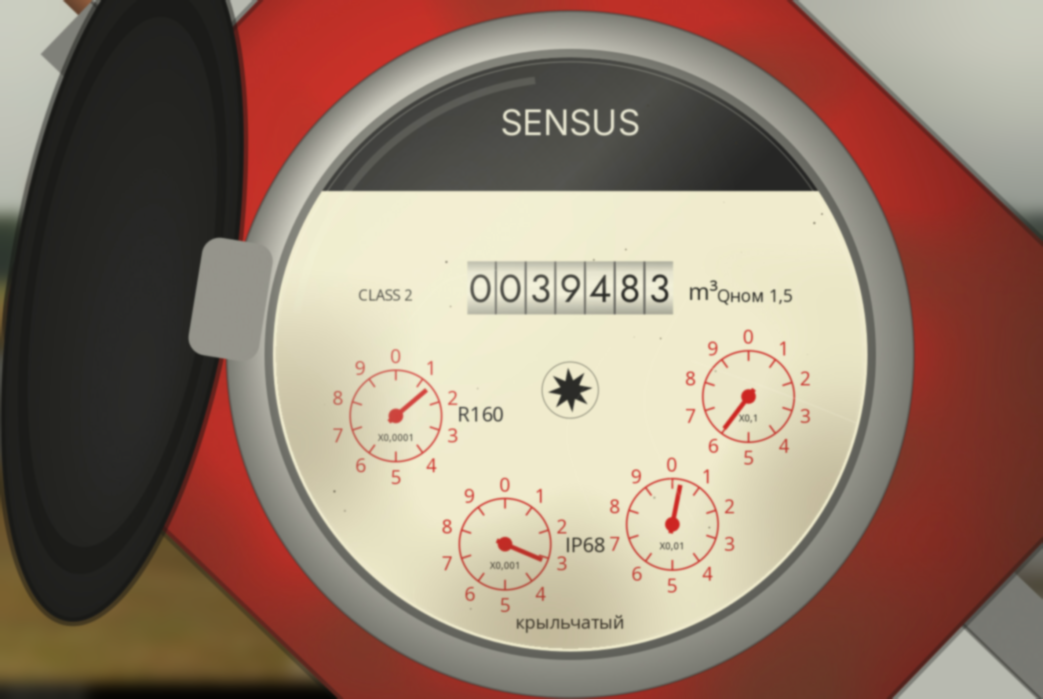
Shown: 39483.6031 m³
